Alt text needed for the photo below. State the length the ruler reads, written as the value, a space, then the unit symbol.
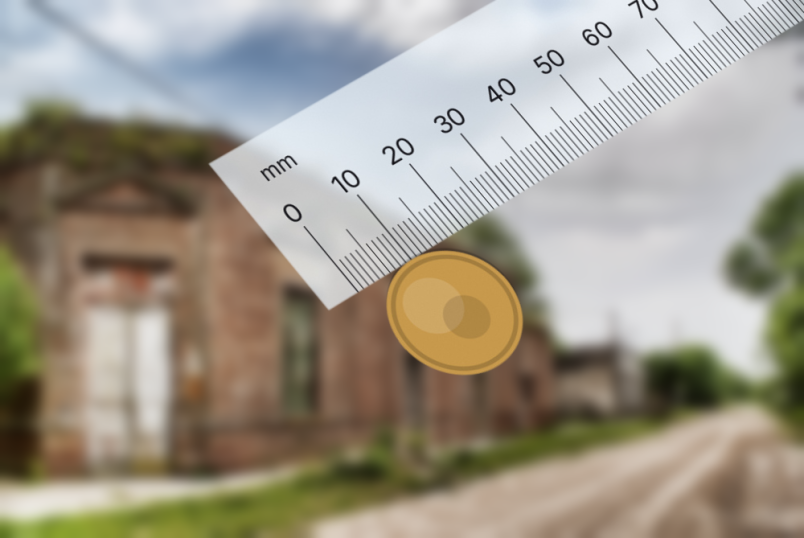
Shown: 20 mm
